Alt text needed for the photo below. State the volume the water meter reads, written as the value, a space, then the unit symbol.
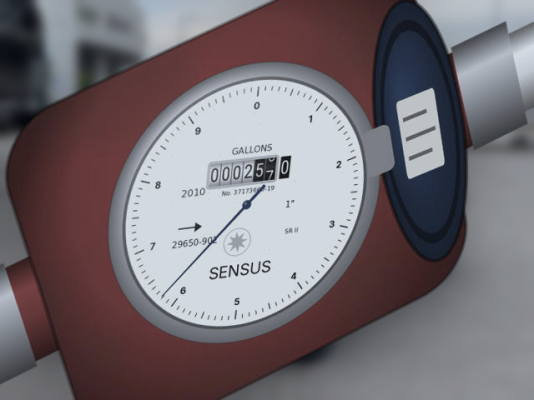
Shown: 2566.2 gal
